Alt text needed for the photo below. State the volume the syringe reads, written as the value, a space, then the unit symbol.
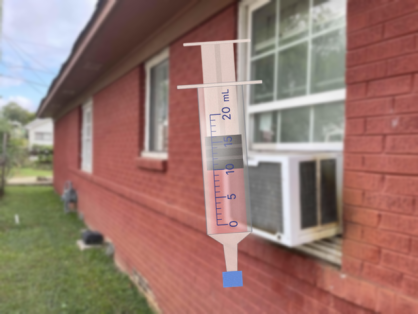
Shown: 10 mL
